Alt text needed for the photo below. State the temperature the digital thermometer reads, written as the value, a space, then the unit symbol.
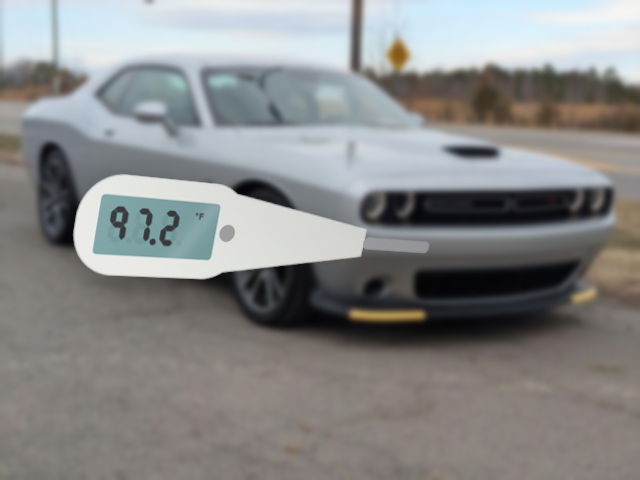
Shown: 97.2 °F
